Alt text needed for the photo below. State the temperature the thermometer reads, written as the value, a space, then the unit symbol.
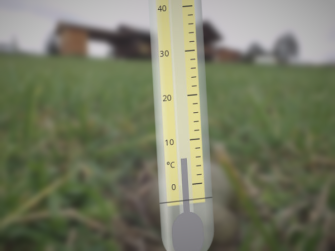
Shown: 6 °C
